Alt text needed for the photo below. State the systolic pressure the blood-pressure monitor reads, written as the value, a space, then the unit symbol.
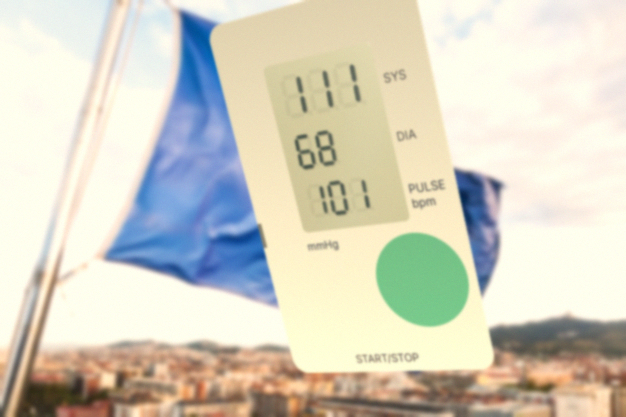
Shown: 111 mmHg
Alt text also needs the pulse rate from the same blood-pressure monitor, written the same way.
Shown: 101 bpm
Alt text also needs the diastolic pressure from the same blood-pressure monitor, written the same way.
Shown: 68 mmHg
